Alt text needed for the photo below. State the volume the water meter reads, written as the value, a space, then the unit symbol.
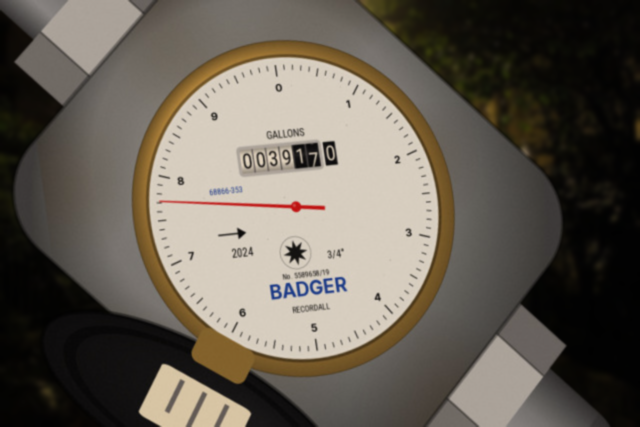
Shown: 39167.7 gal
